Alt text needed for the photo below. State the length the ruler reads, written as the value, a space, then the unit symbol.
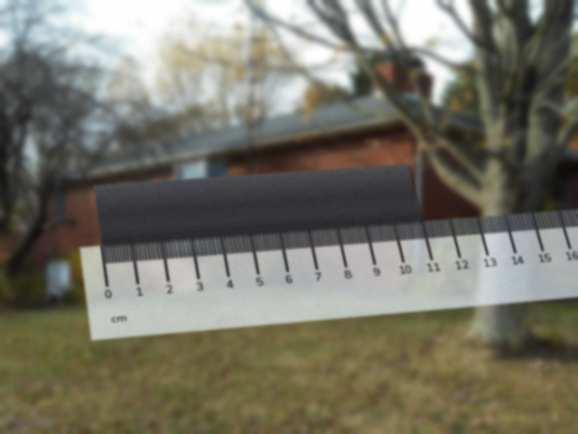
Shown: 11 cm
